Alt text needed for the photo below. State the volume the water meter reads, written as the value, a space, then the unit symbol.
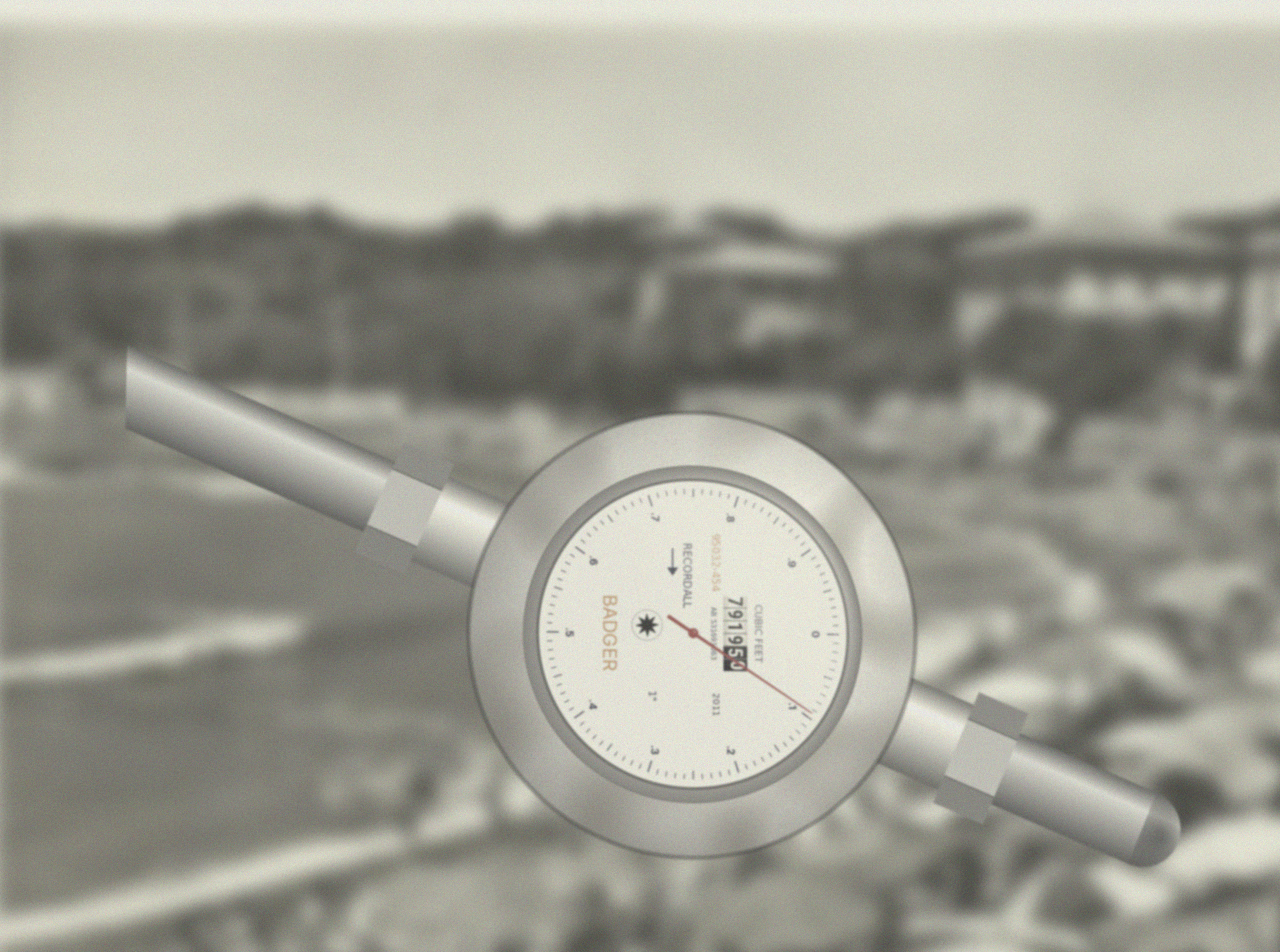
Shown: 791950.09 ft³
